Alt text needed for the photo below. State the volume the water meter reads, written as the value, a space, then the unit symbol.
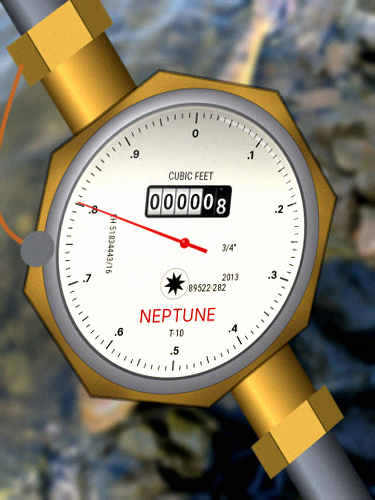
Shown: 7.80 ft³
